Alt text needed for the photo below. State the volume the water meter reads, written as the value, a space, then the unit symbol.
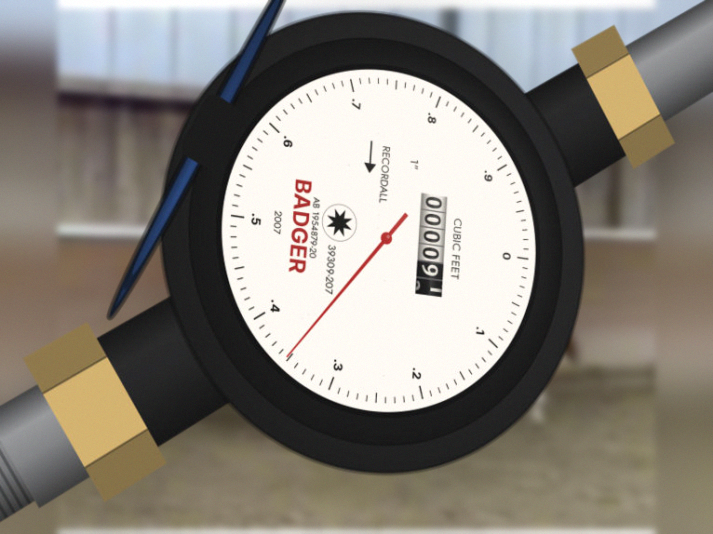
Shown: 91.35 ft³
